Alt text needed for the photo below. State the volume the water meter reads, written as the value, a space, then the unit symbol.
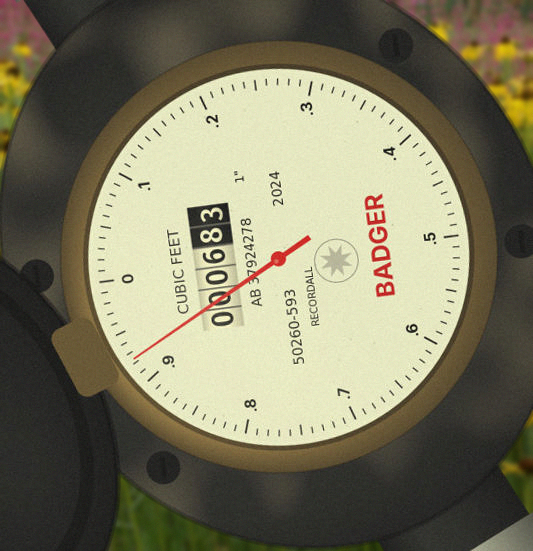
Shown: 682.92 ft³
